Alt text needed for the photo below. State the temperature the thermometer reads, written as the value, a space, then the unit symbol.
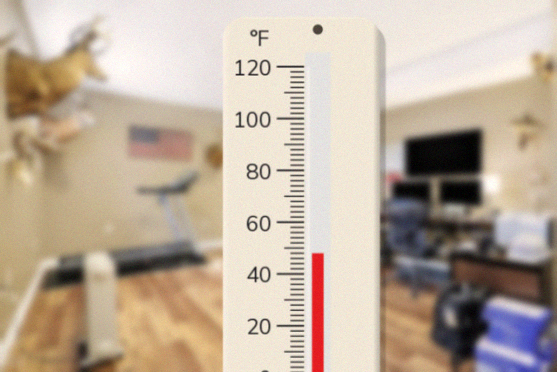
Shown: 48 °F
